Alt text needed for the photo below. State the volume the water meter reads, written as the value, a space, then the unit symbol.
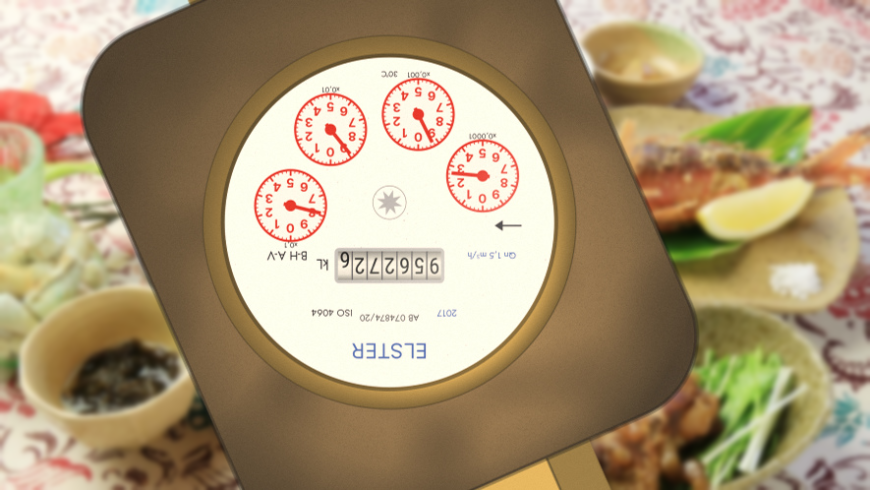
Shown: 9562725.7892 kL
